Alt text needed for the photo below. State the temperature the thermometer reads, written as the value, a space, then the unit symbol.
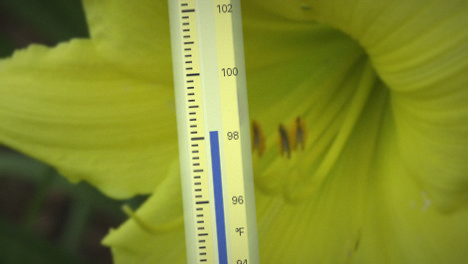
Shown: 98.2 °F
